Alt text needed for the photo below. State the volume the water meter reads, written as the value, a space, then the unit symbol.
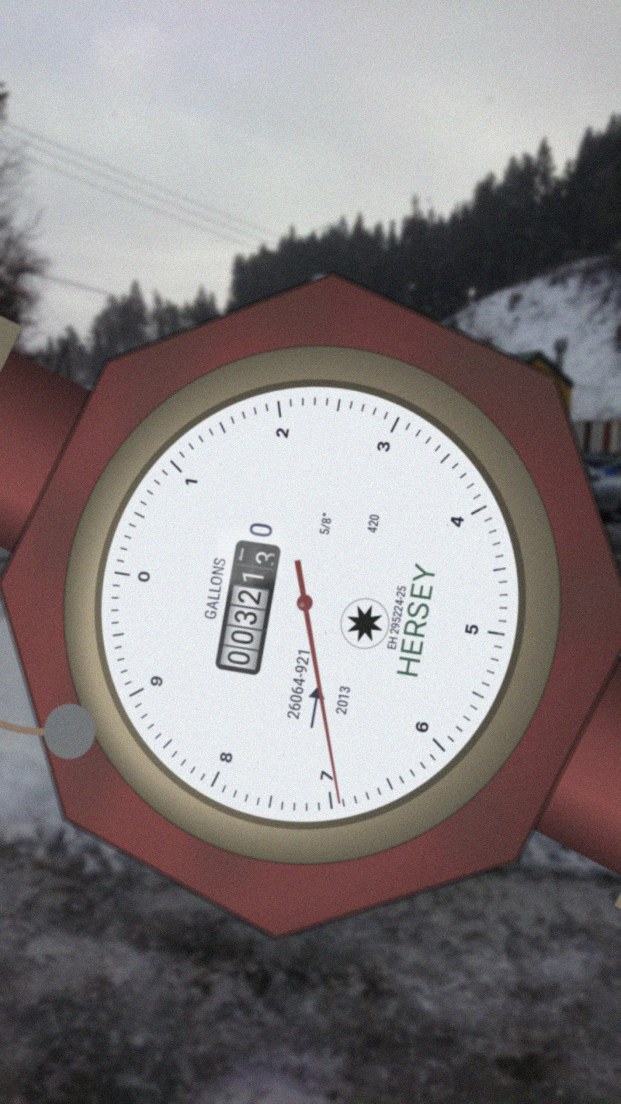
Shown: 32126.9 gal
